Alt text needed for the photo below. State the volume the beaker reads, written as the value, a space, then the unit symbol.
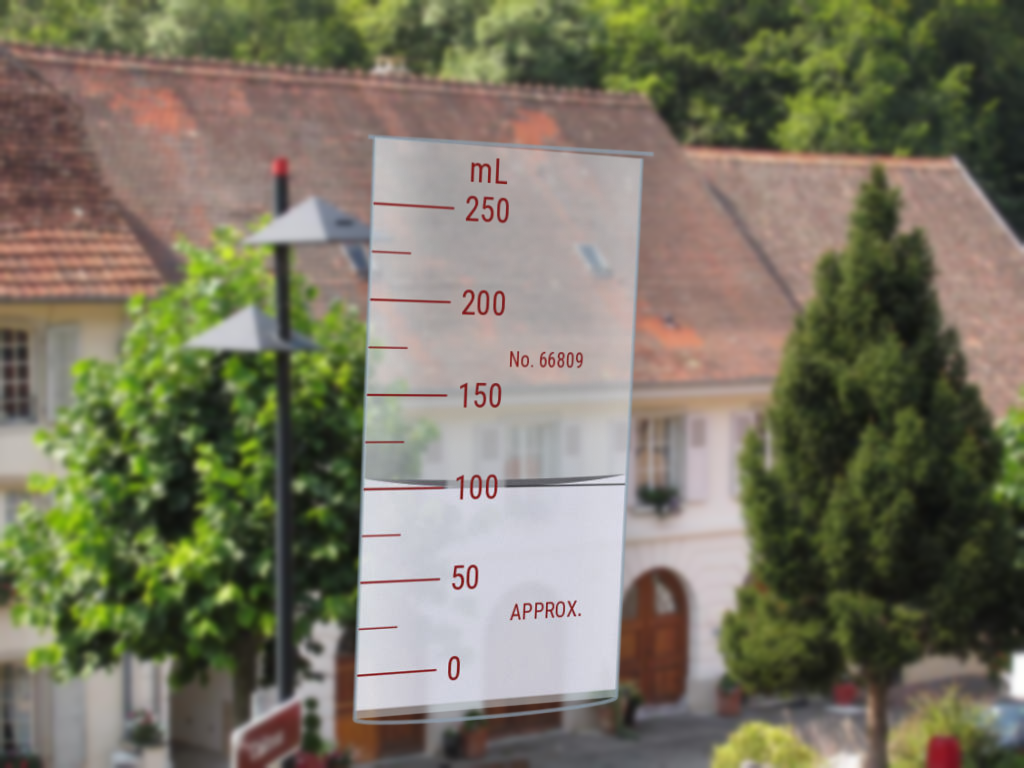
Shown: 100 mL
